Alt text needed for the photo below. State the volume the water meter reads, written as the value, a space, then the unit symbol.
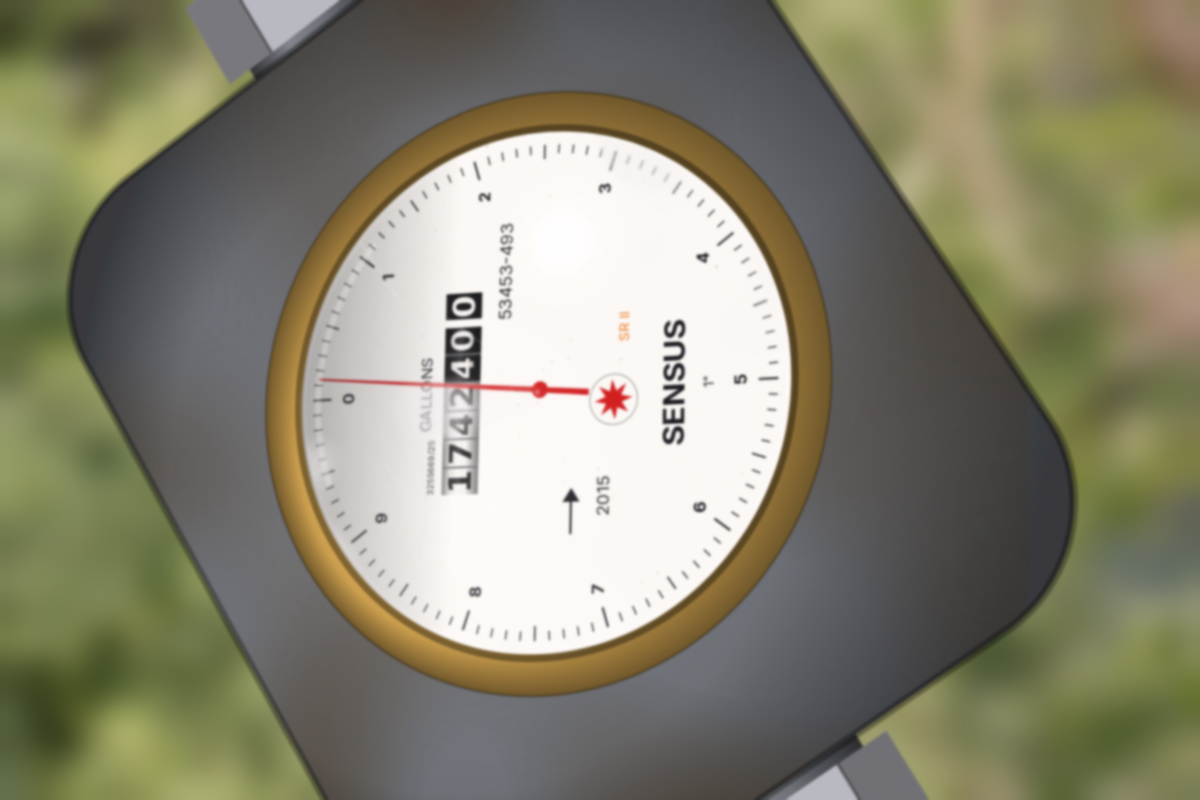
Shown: 1742400.1 gal
